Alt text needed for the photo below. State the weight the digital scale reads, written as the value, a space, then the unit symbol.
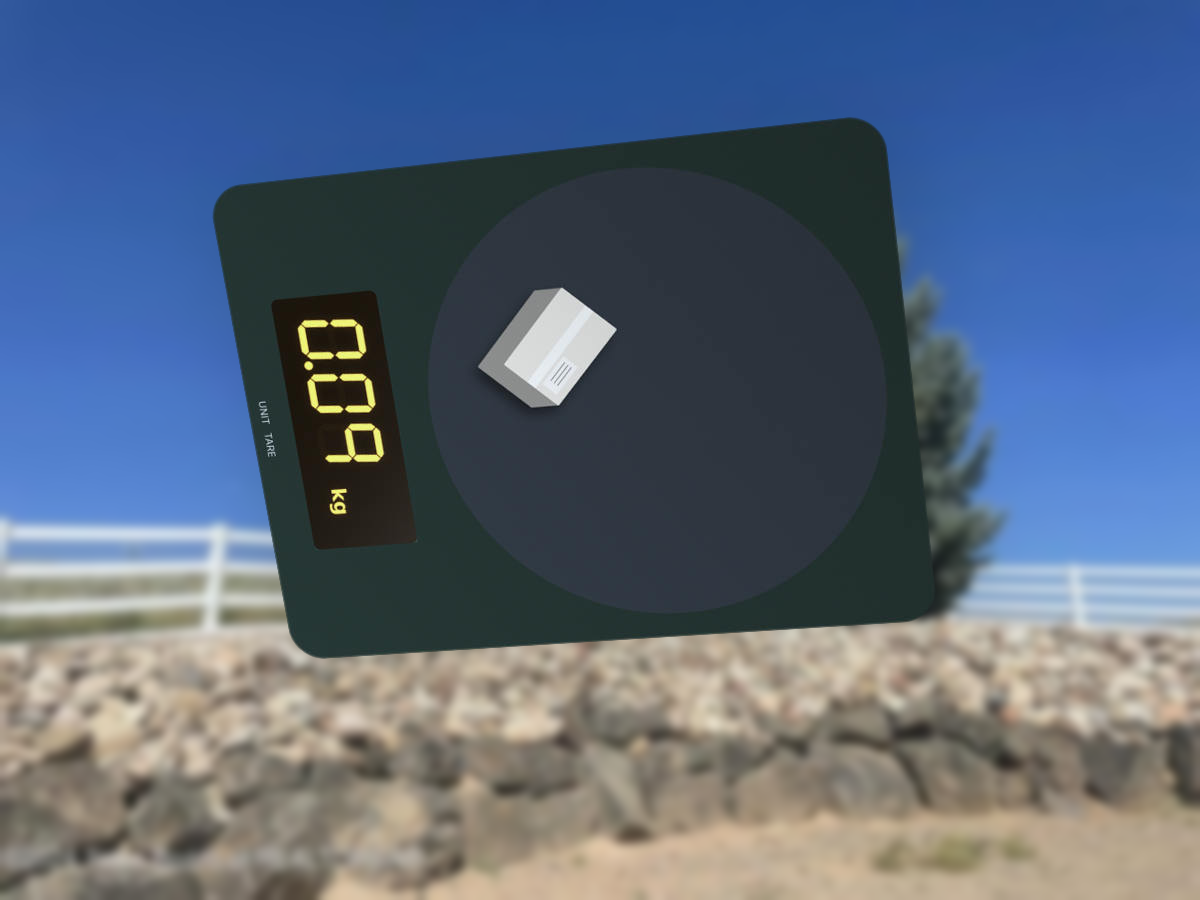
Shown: 0.09 kg
